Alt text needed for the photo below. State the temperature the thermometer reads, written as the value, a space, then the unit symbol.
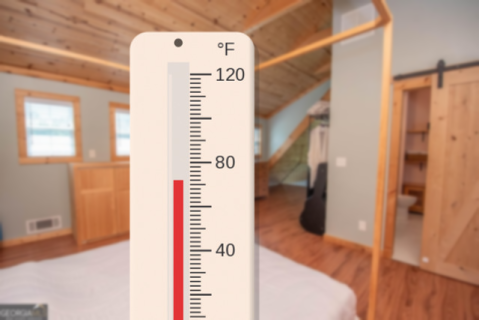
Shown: 72 °F
